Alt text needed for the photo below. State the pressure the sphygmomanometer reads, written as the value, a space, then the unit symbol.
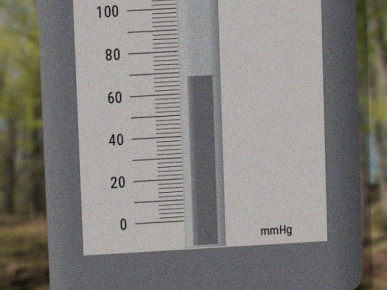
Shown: 68 mmHg
